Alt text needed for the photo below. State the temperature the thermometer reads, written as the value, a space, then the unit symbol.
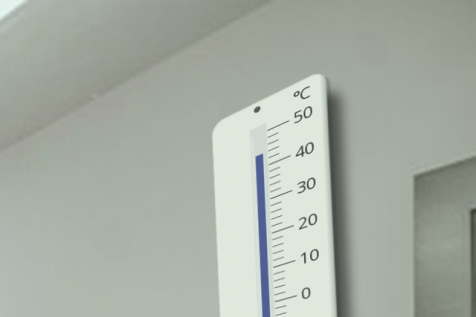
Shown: 44 °C
